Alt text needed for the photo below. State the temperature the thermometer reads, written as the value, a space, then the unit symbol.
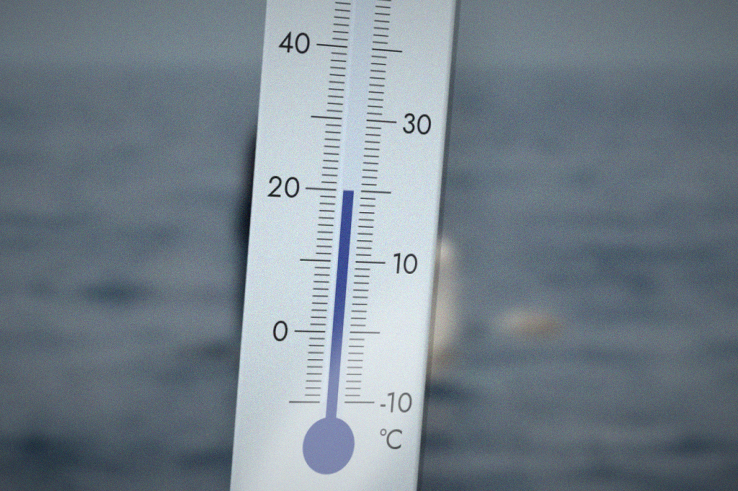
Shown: 20 °C
